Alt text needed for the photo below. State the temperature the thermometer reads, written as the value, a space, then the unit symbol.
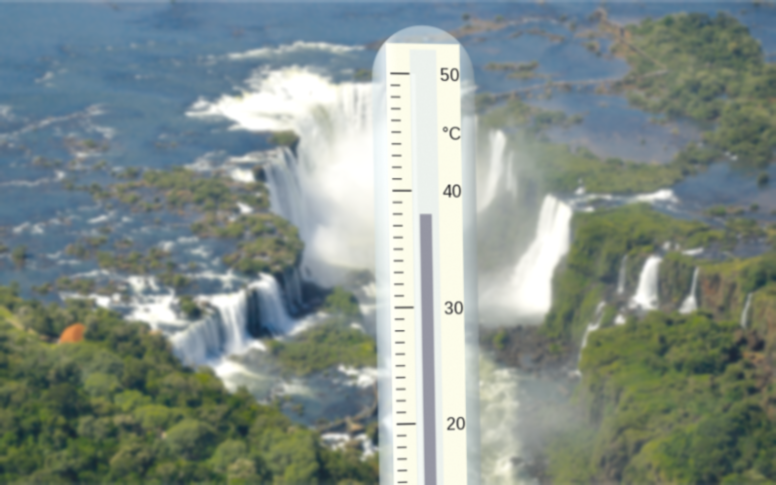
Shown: 38 °C
